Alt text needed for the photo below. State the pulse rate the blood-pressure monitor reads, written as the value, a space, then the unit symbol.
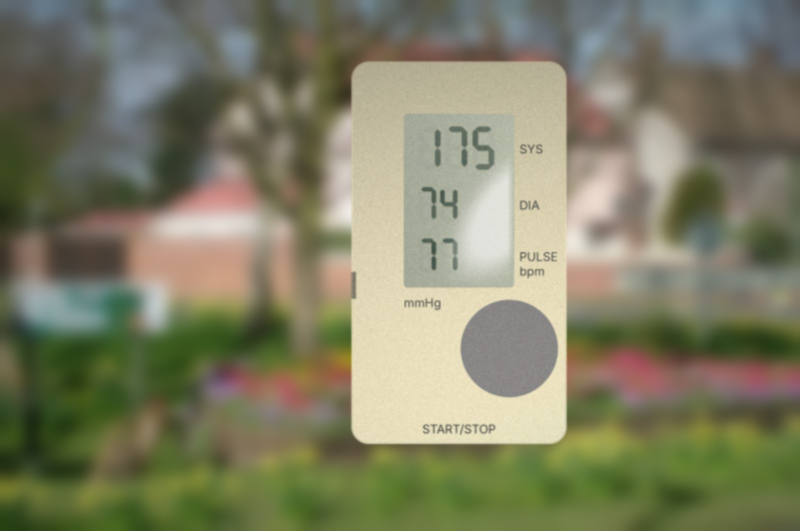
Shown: 77 bpm
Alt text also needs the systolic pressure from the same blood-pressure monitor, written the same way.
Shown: 175 mmHg
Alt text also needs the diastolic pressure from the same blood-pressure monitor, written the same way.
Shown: 74 mmHg
